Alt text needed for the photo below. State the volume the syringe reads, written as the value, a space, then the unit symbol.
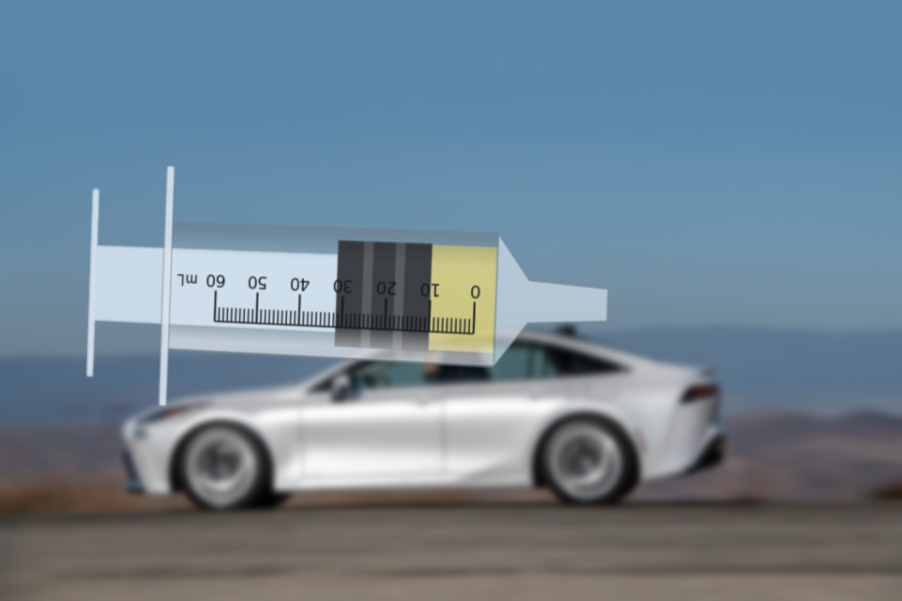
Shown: 10 mL
